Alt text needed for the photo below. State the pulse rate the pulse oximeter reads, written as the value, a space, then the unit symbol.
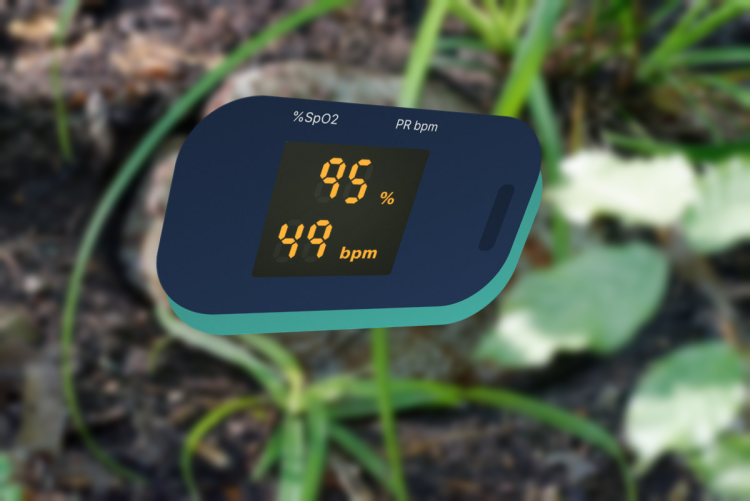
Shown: 49 bpm
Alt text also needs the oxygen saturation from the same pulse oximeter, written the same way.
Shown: 95 %
